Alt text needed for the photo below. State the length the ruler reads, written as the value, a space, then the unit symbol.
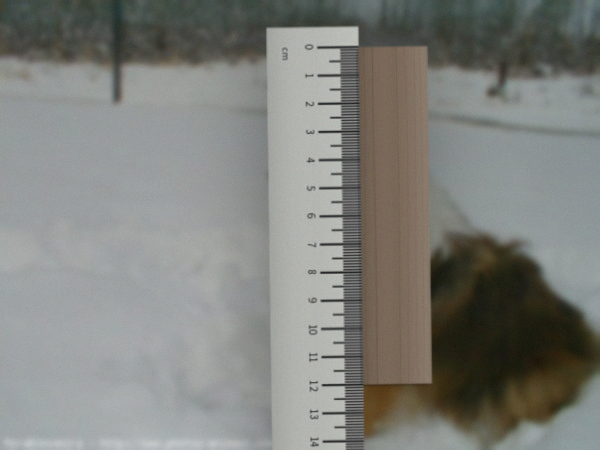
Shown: 12 cm
